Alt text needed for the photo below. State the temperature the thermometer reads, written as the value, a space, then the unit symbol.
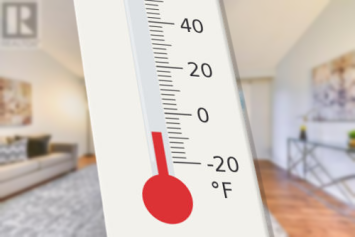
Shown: -8 °F
